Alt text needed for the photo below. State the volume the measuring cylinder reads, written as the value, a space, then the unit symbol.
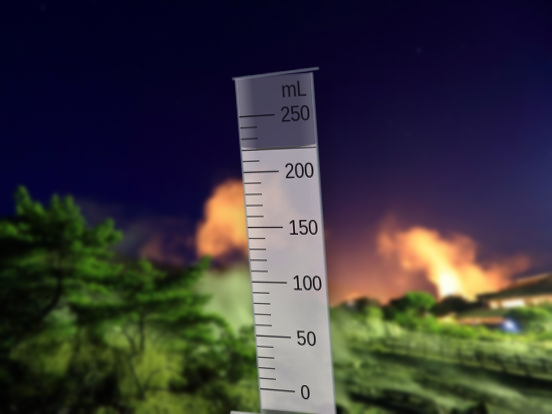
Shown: 220 mL
